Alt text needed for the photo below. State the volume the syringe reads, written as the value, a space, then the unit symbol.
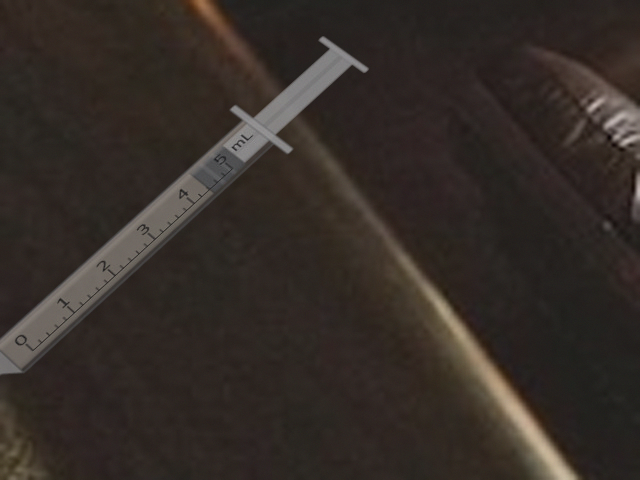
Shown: 4.4 mL
